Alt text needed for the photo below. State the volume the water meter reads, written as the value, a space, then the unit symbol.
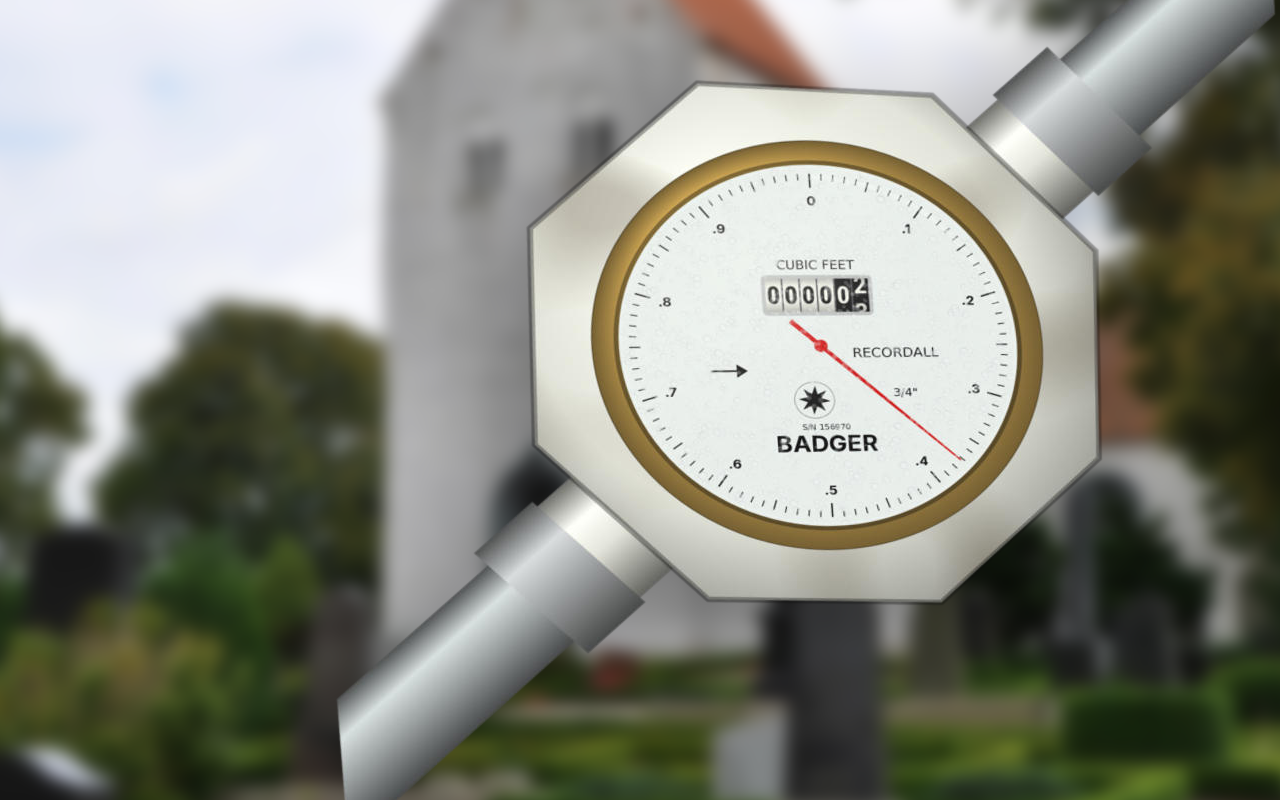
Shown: 2.37 ft³
